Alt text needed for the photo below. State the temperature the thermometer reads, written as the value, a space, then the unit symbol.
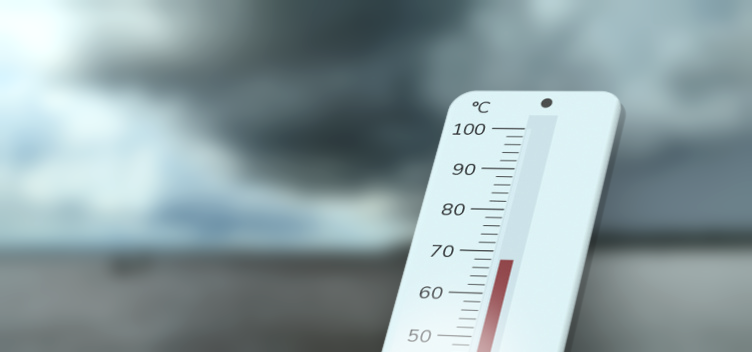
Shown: 68 °C
